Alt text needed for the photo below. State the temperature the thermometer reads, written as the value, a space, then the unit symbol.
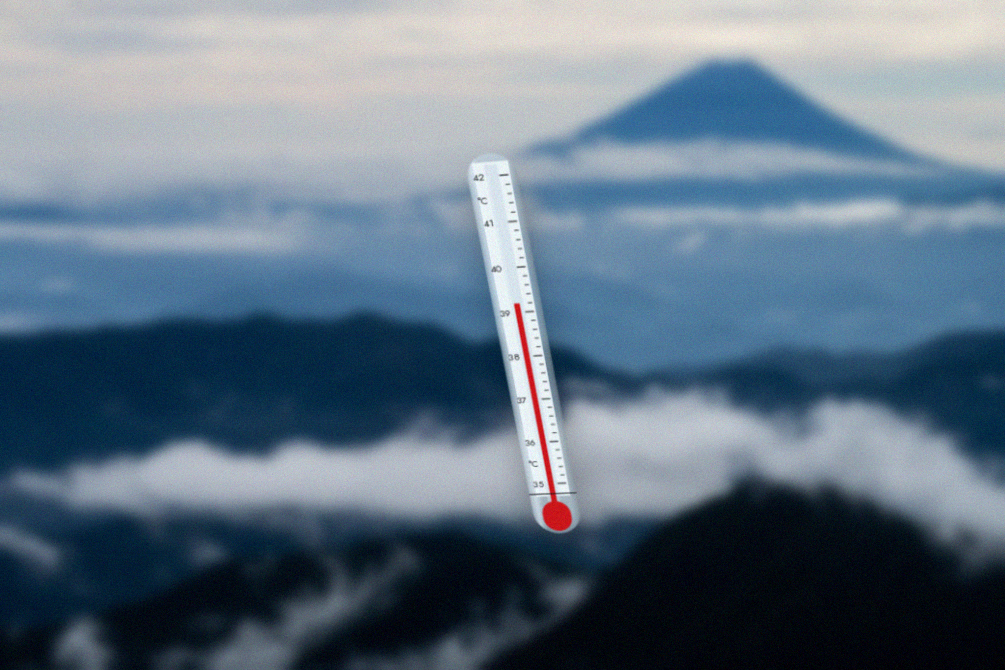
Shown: 39.2 °C
